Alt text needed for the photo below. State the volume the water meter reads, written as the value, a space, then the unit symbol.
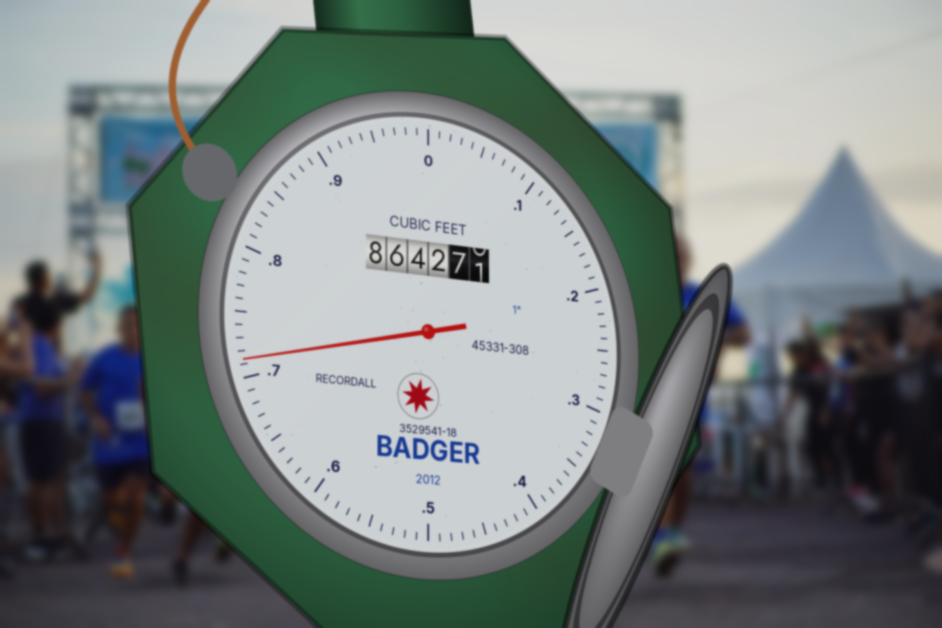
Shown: 864270.71 ft³
